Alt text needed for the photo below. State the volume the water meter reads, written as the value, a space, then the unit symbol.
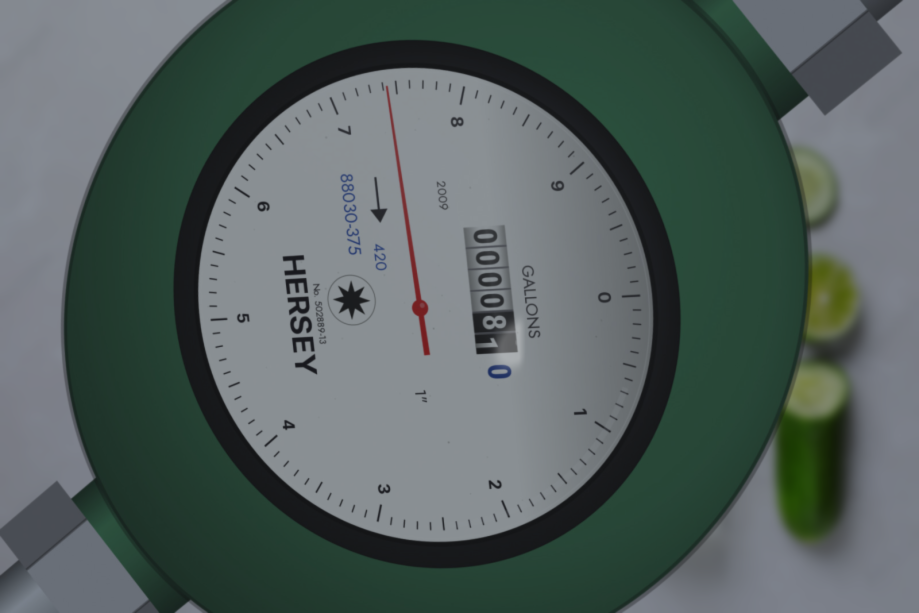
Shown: 807.4 gal
